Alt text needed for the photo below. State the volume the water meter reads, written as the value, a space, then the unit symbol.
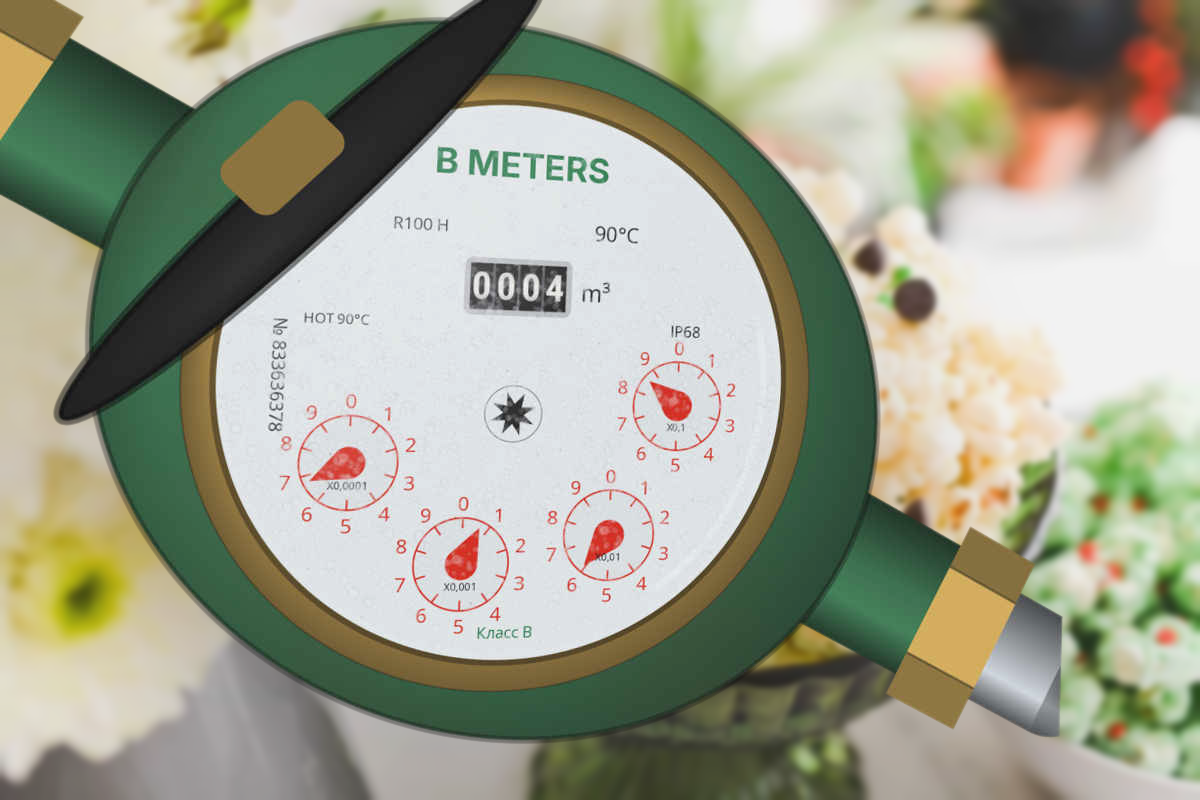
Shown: 4.8606 m³
